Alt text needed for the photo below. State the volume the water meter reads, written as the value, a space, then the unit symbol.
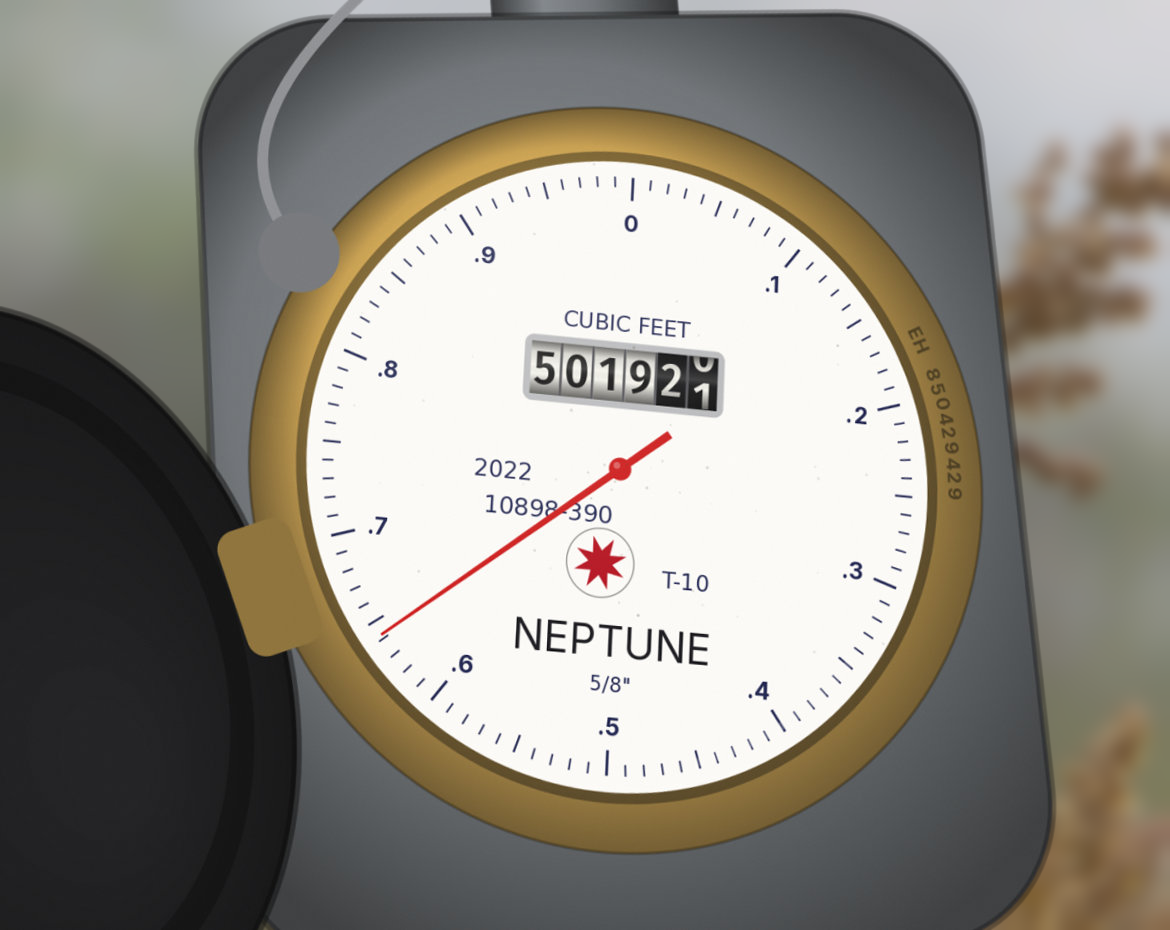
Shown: 501920.64 ft³
